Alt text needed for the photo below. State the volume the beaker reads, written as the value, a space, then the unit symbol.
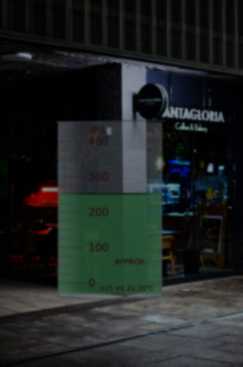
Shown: 250 mL
